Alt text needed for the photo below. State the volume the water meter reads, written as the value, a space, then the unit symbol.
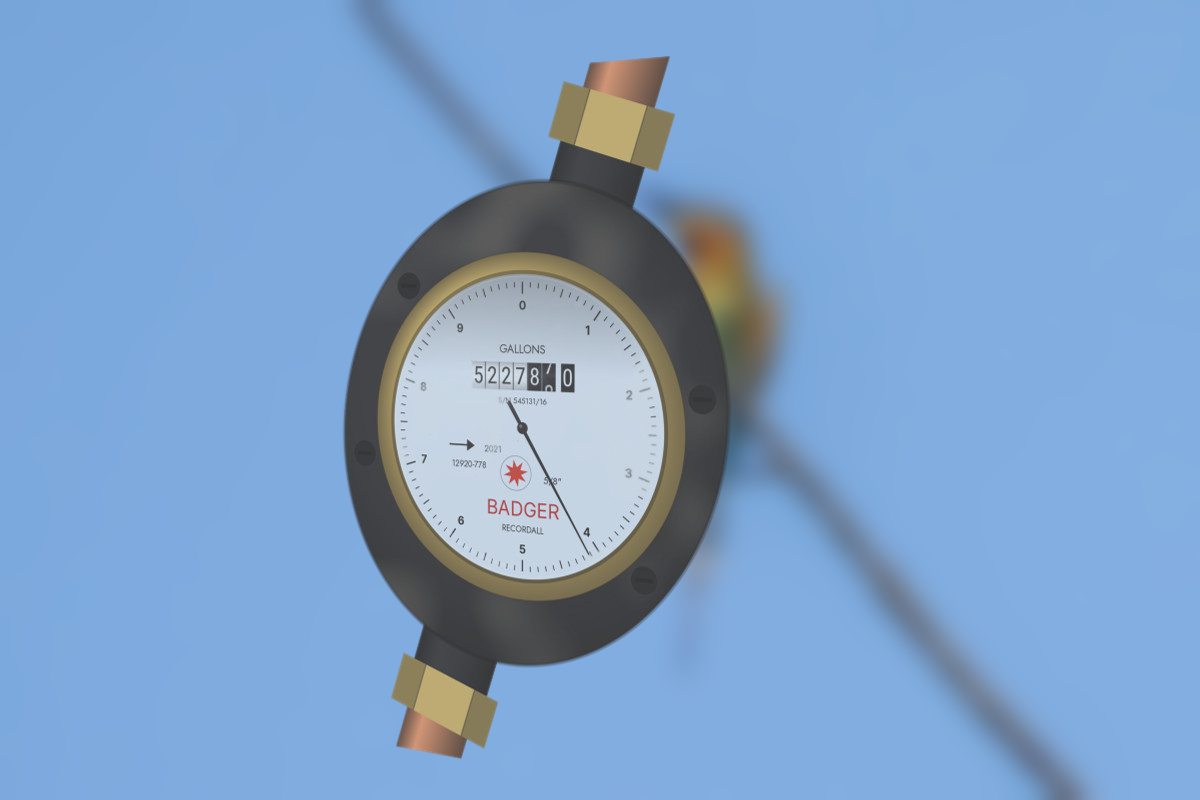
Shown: 5227874.1 gal
